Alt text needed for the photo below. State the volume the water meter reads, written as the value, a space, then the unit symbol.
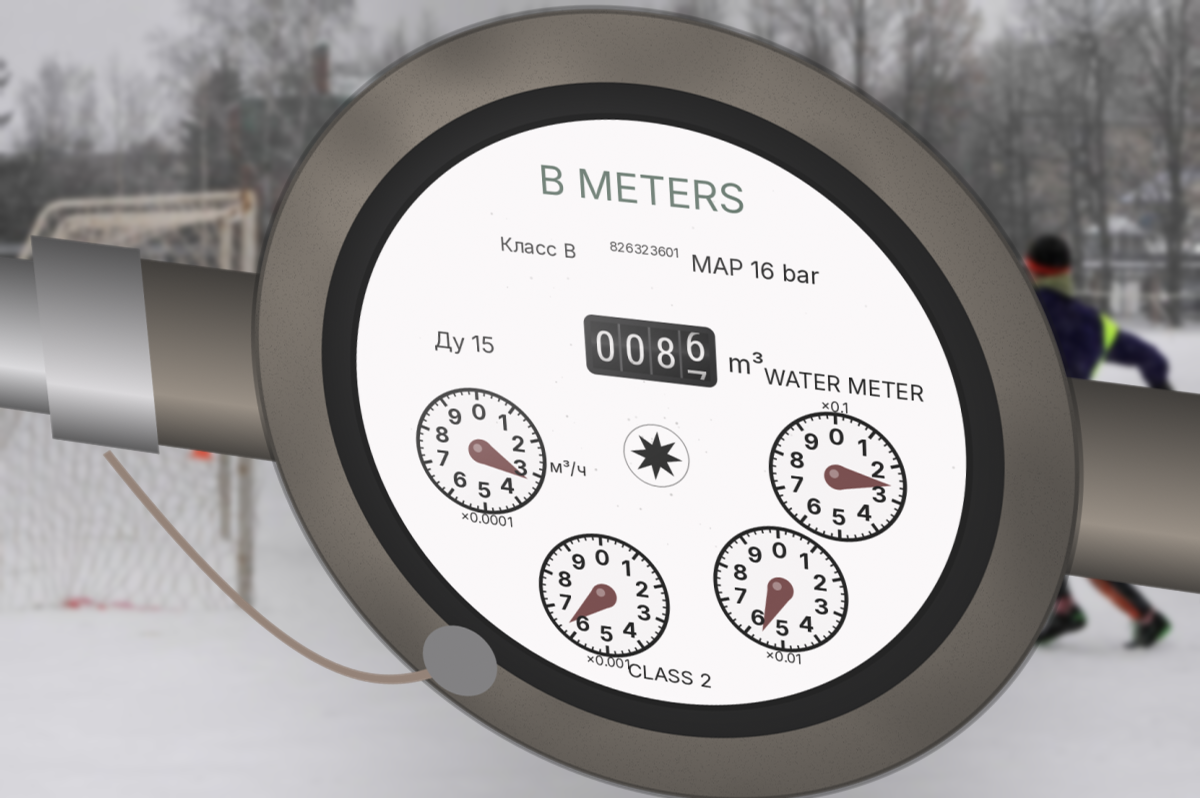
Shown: 86.2563 m³
